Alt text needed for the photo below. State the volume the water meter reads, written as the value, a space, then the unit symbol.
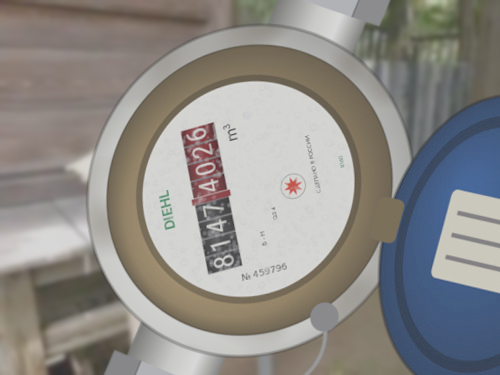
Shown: 8147.4026 m³
